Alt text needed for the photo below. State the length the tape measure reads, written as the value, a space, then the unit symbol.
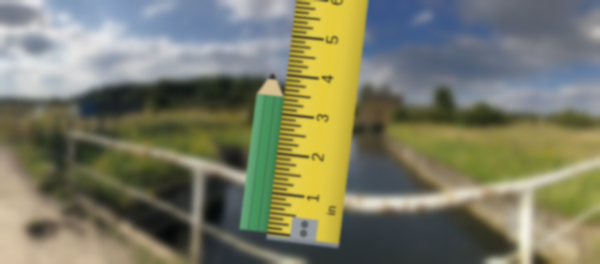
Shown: 4 in
